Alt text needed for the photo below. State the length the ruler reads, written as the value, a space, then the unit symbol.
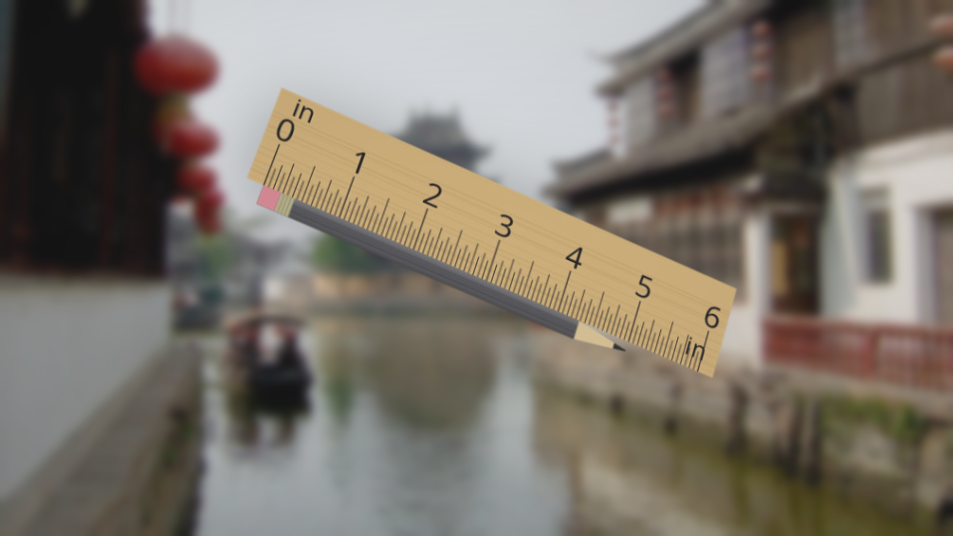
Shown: 5 in
